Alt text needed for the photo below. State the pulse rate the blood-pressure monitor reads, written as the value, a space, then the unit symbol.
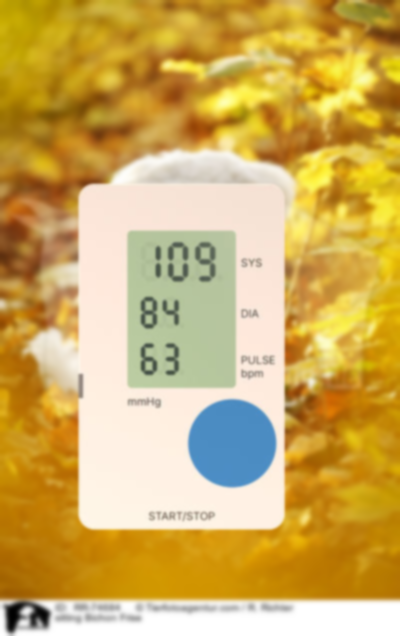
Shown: 63 bpm
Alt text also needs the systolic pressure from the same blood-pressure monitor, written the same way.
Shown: 109 mmHg
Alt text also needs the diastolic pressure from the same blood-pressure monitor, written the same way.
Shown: 84 mmHg
